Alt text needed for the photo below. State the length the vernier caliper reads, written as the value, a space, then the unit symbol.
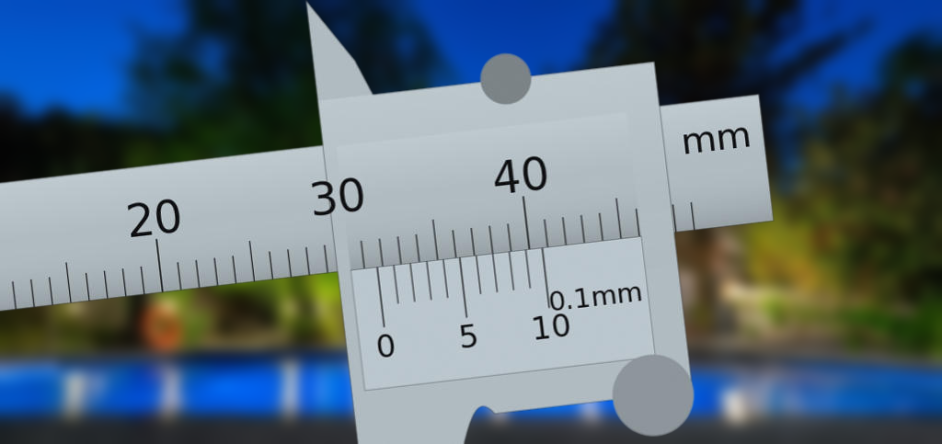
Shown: 31.7 mm
